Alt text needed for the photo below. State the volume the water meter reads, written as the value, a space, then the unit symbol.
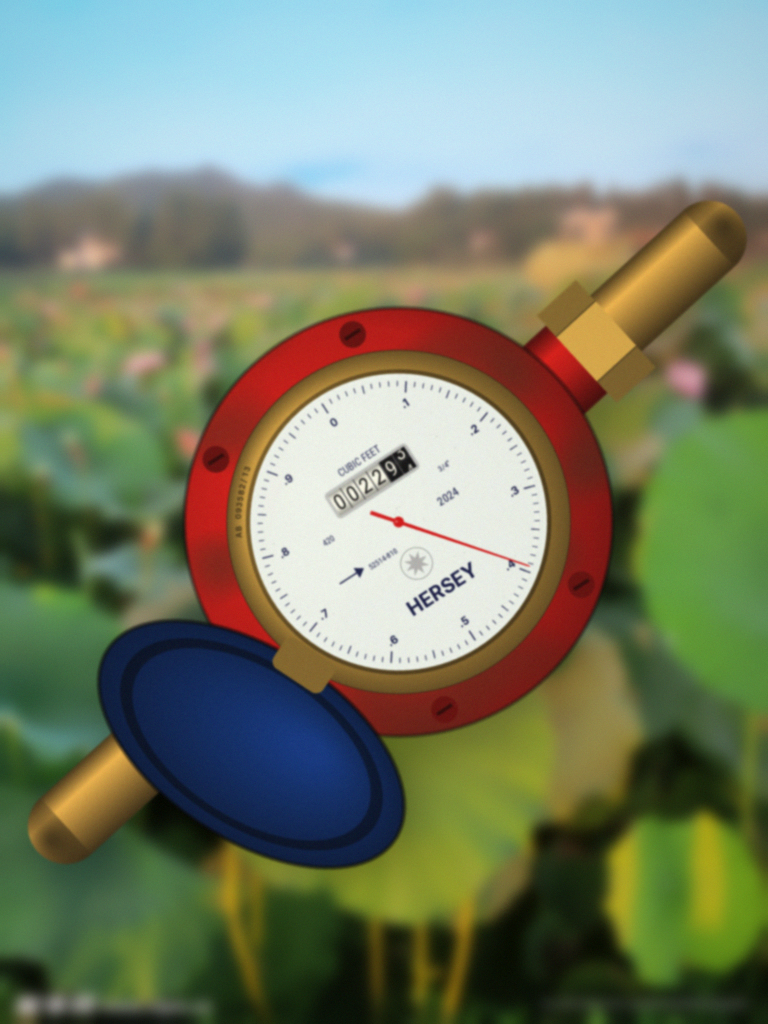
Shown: 2293.39 ft³
